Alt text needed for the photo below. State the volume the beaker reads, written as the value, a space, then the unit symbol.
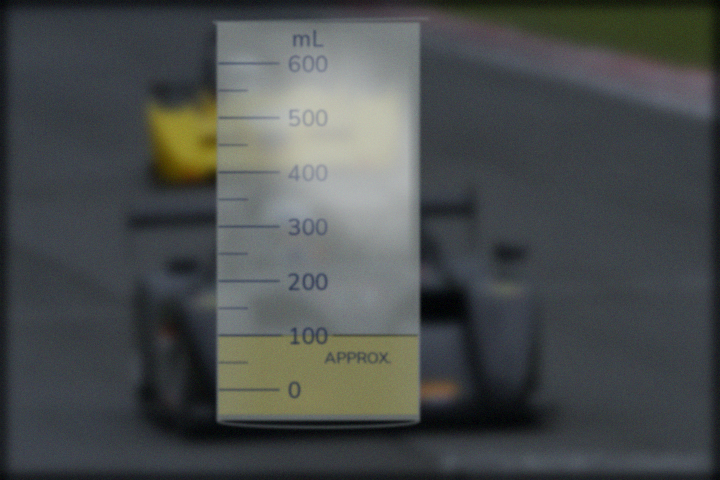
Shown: 100 mL
